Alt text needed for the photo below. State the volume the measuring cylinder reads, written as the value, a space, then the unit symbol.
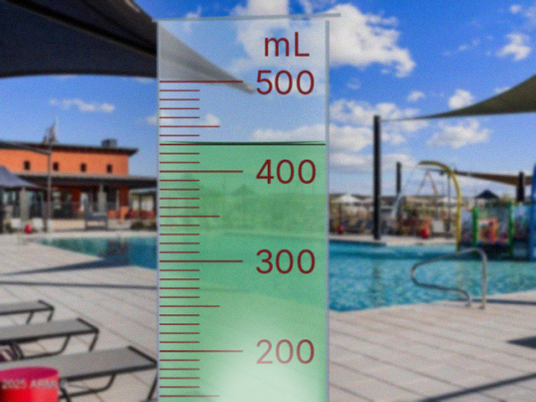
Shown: 430 mL
